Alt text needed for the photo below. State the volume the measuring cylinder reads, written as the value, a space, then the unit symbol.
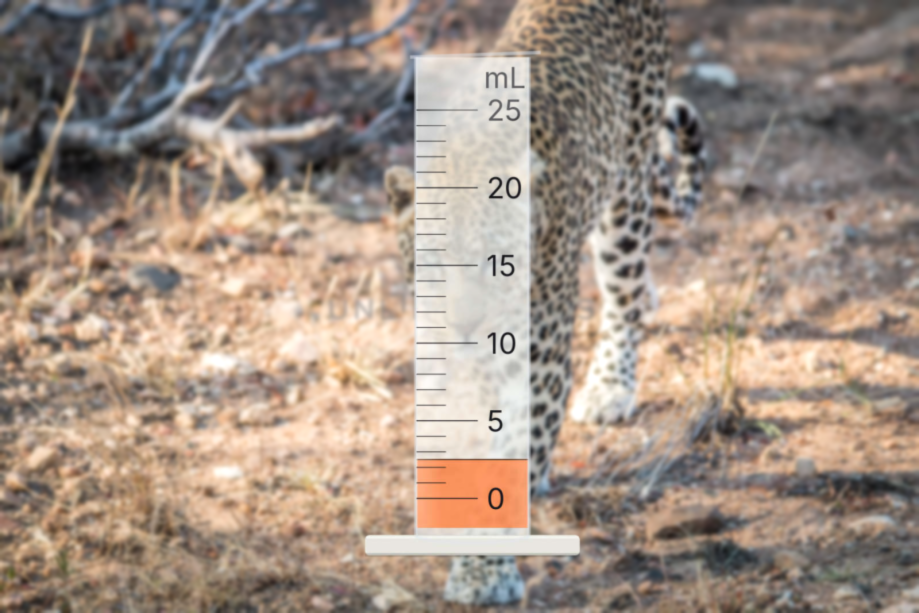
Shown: 2.5 mL
